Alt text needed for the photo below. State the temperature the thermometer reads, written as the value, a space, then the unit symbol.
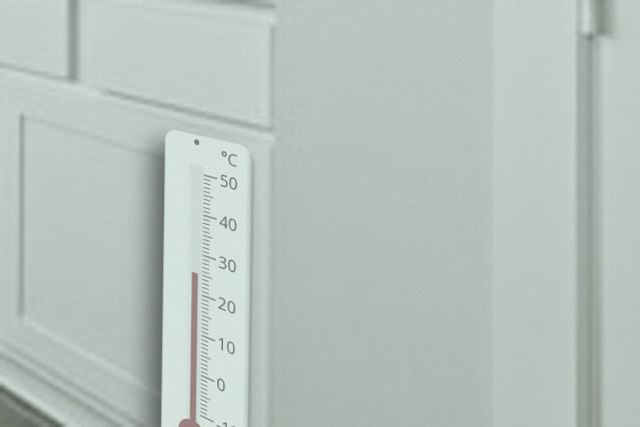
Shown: 25 °C
